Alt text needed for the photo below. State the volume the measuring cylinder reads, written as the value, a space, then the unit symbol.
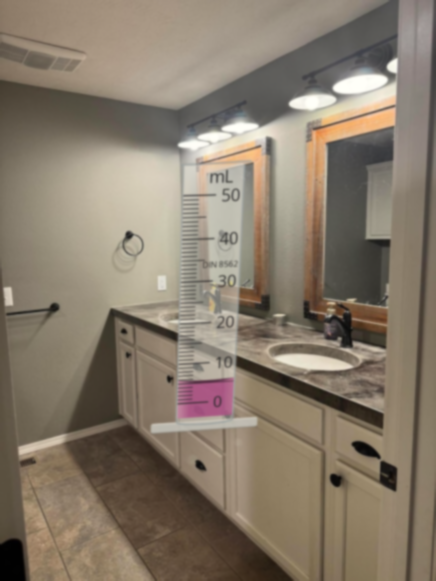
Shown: 5 mL
